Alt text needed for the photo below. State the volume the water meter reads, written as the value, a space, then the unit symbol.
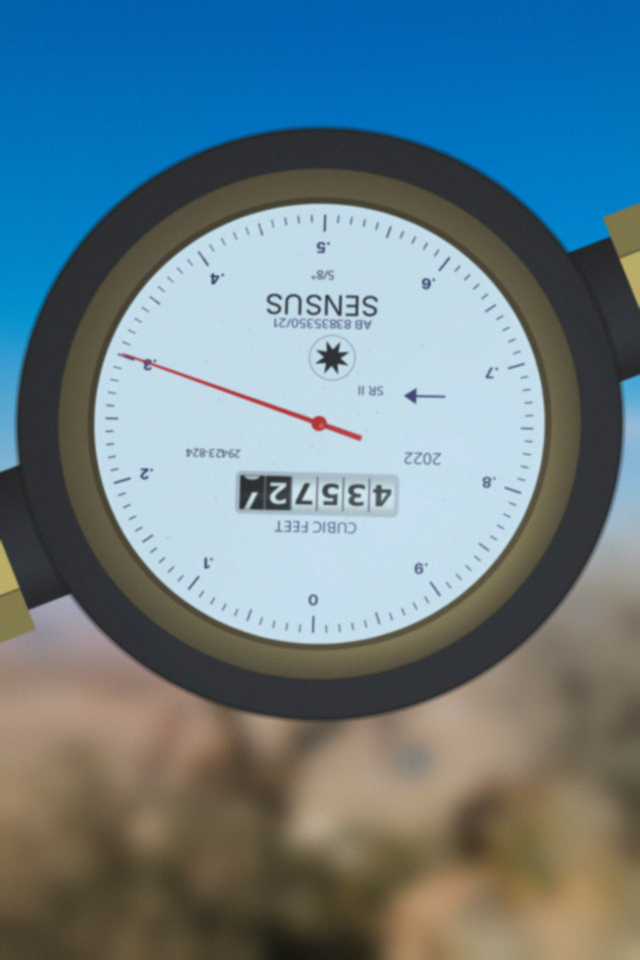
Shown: 435727.30 ft³
